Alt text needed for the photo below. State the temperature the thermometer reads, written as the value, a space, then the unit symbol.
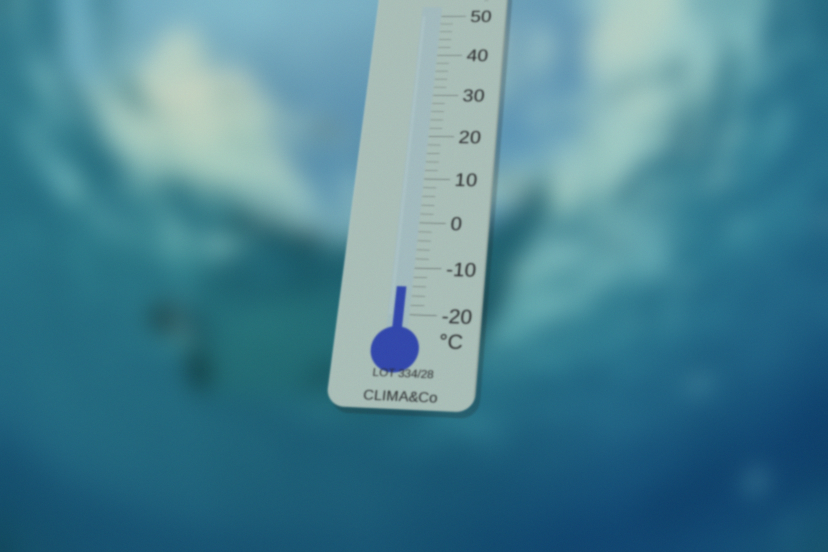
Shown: -14 °C
